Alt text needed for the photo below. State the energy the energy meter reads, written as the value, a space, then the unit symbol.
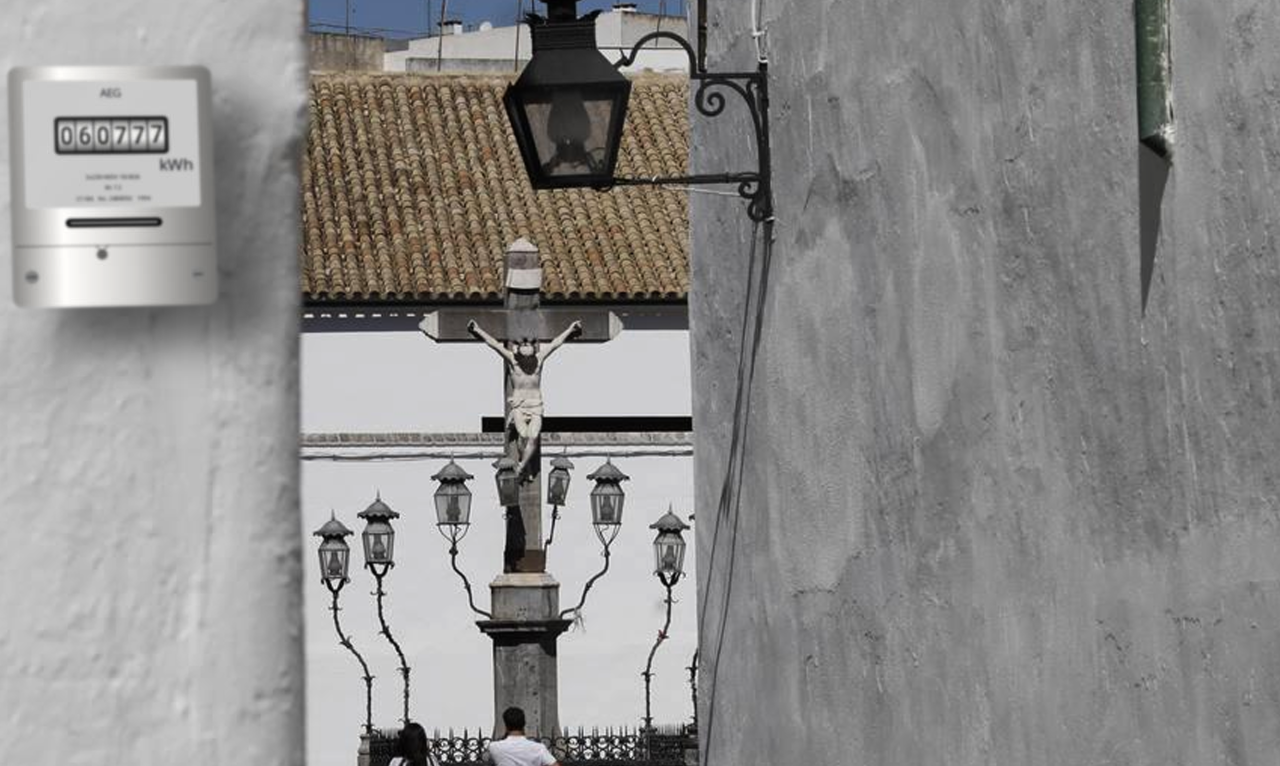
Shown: 60777 kWh
